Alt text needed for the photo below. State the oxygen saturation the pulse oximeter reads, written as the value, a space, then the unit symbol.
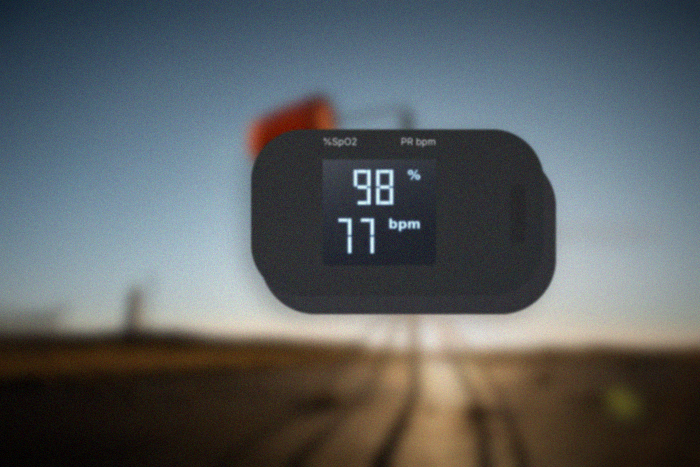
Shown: 98 %
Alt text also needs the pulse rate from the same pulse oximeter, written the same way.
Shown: 77 bpm
